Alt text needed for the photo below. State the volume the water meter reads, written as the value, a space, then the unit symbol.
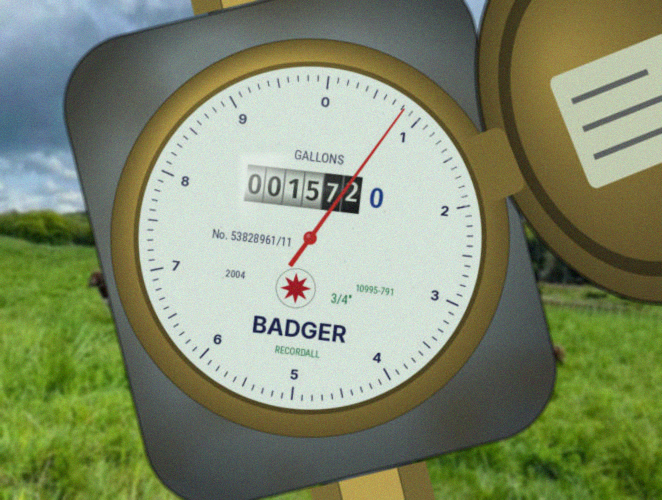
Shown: 15720.8 gal
